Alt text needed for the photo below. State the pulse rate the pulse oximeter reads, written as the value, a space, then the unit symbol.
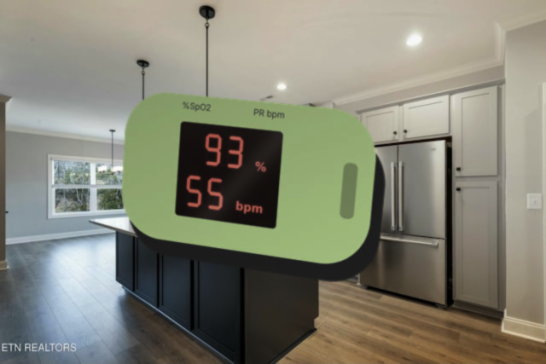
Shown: 55 bpm
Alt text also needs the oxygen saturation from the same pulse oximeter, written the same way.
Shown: 93 %
